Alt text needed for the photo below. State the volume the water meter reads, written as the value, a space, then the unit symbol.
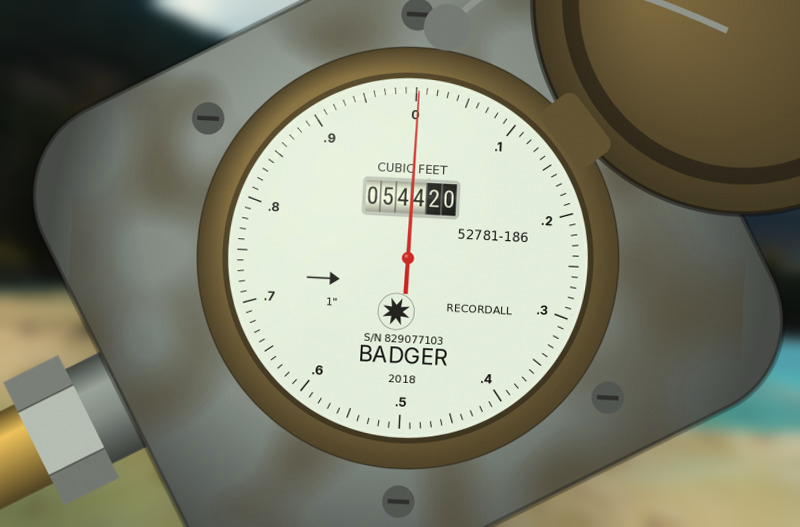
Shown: 54420.00 ft³
